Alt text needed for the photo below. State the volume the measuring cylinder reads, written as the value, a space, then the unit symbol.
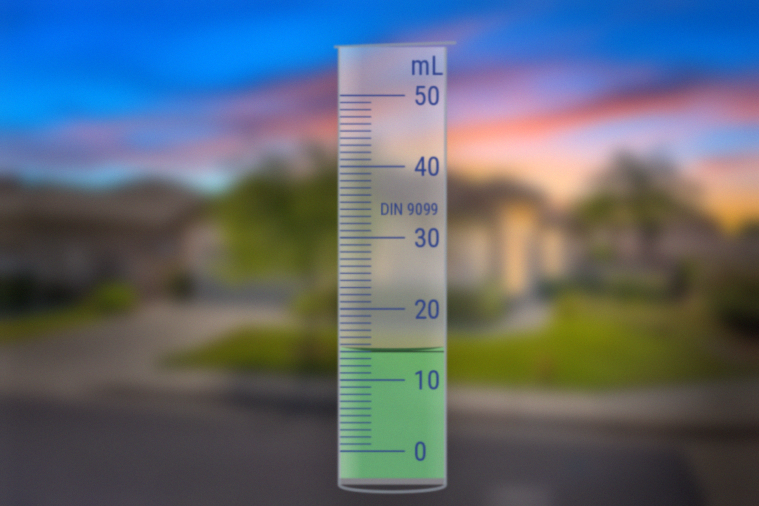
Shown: 14 mL
